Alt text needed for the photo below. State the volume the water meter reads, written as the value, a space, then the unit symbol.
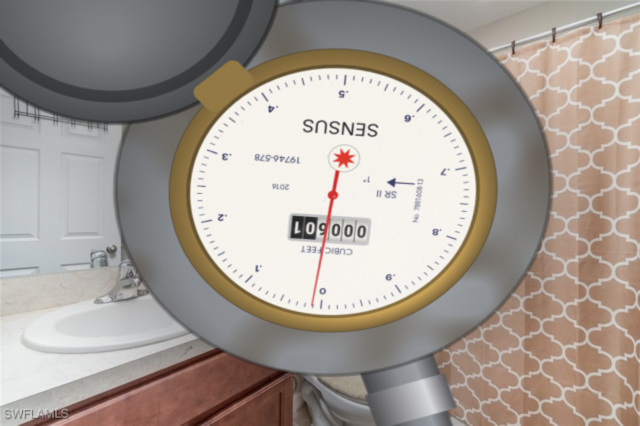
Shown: 601.01 ft³
